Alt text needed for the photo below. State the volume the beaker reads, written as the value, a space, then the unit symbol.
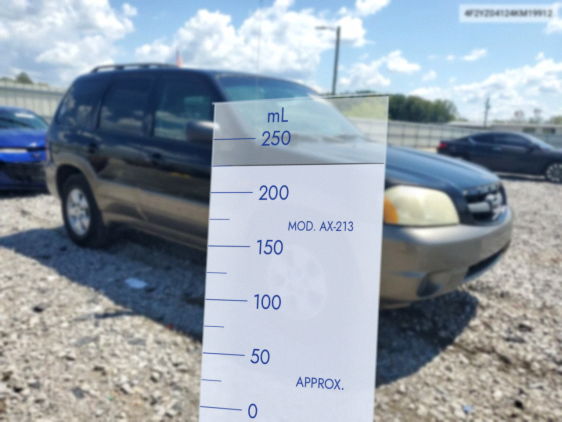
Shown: 225 mL
